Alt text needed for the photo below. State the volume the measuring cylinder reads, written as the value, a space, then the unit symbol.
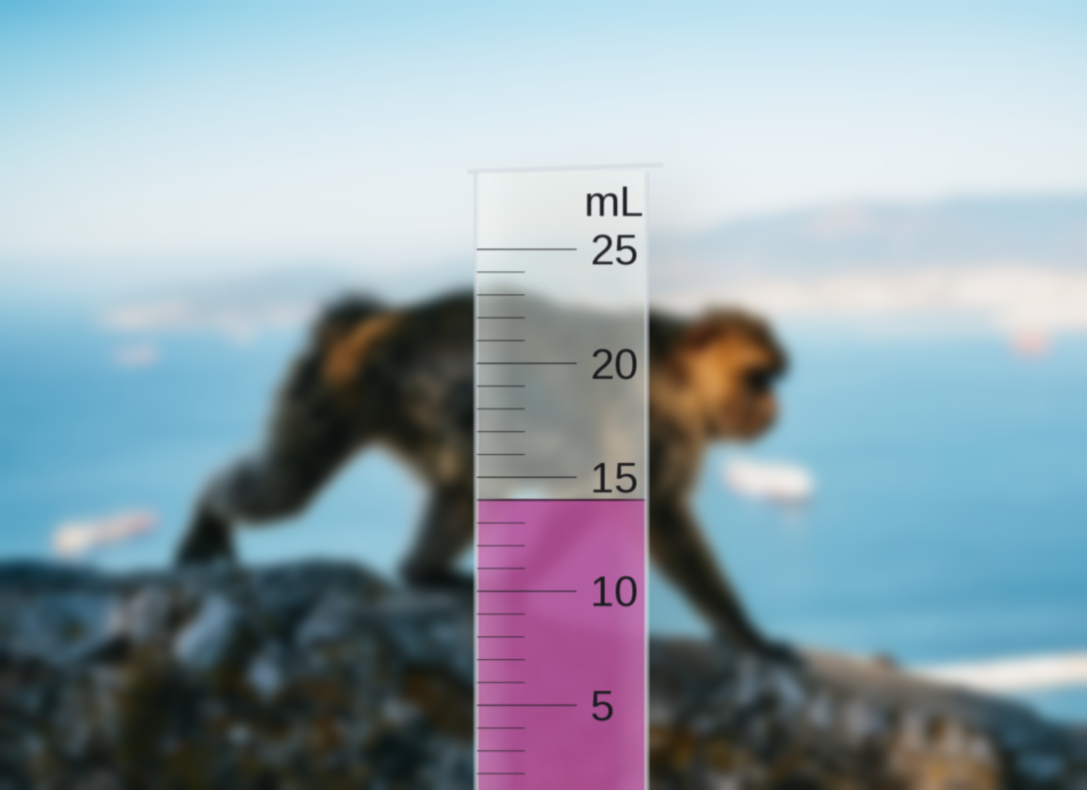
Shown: 14 mL
